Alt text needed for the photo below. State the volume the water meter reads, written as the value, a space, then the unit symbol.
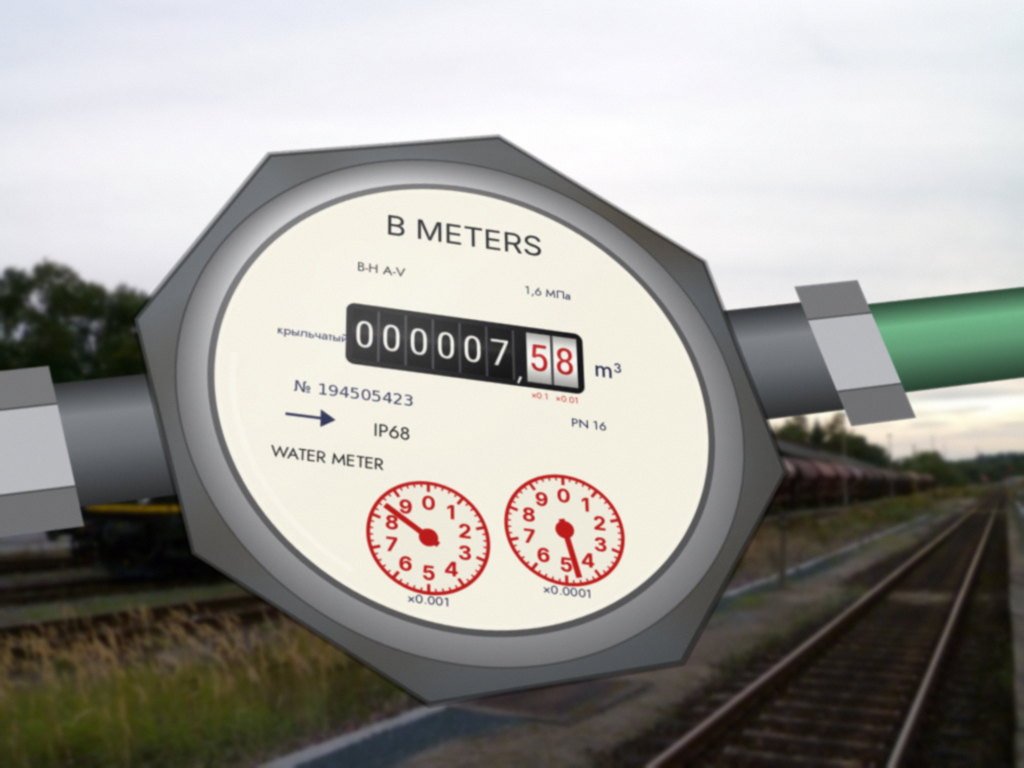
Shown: 7.5884 m³
